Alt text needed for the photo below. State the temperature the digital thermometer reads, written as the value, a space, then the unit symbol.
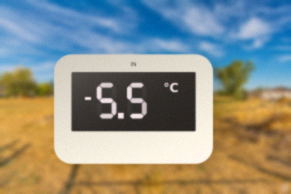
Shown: -5.5 °C
